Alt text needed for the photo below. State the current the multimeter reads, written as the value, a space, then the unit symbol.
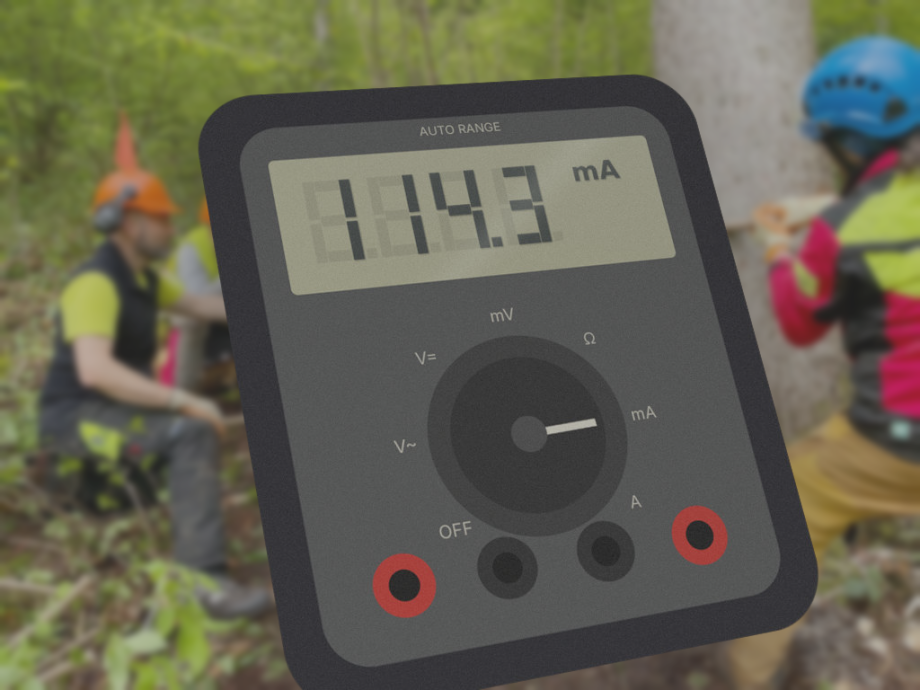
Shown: 114.3 mA
